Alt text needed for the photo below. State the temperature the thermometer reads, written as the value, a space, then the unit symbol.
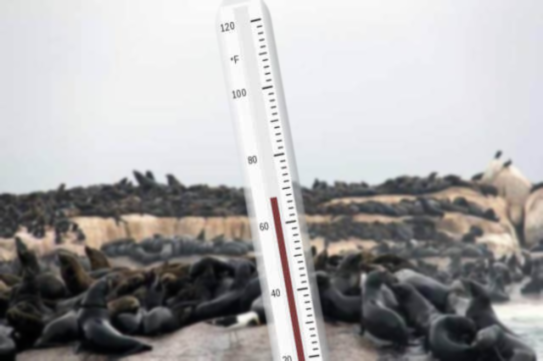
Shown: 68 °F
